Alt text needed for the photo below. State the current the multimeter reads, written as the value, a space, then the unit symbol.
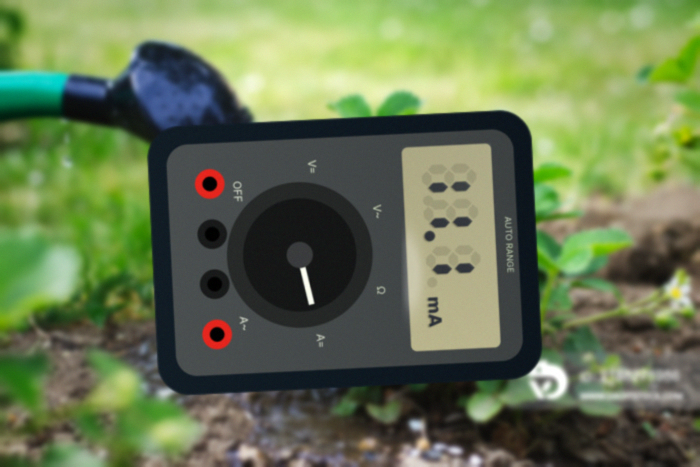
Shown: 11.1 mA
